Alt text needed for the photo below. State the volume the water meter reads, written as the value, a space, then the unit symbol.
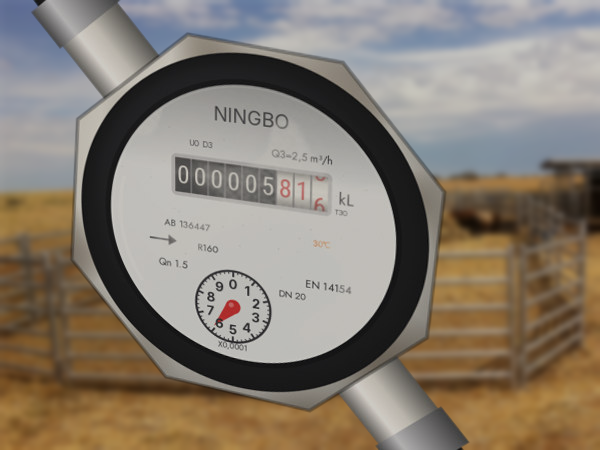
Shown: 5.8156 kL
